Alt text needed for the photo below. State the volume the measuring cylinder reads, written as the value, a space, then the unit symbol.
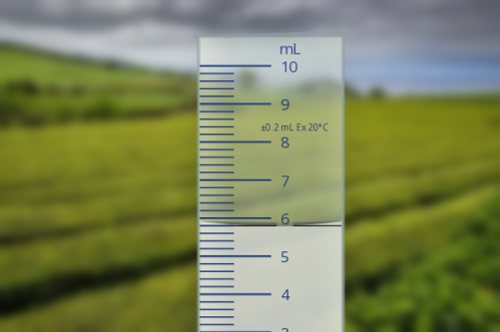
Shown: 5.8 mL
